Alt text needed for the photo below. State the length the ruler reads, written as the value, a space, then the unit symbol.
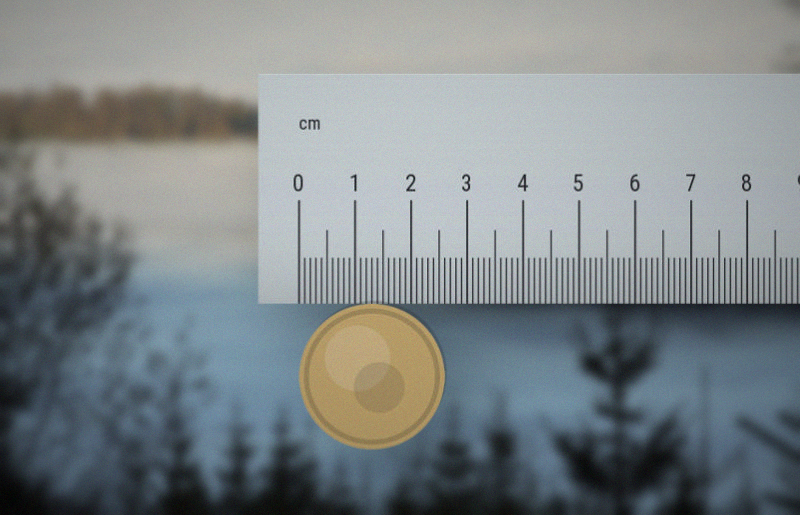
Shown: 2.6 cm
